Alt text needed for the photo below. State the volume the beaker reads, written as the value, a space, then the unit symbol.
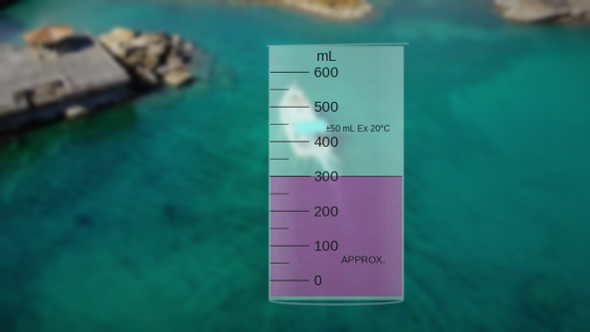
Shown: 300 mL
